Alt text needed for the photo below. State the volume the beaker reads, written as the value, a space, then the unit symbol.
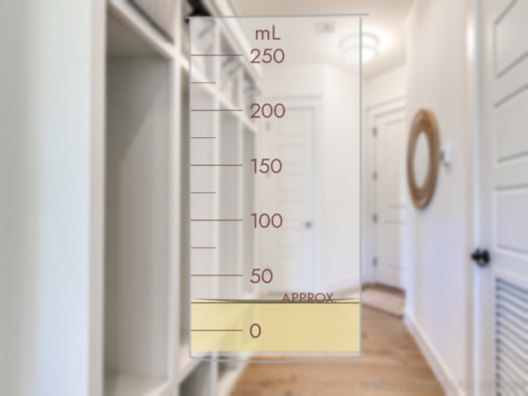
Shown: 25 mL
